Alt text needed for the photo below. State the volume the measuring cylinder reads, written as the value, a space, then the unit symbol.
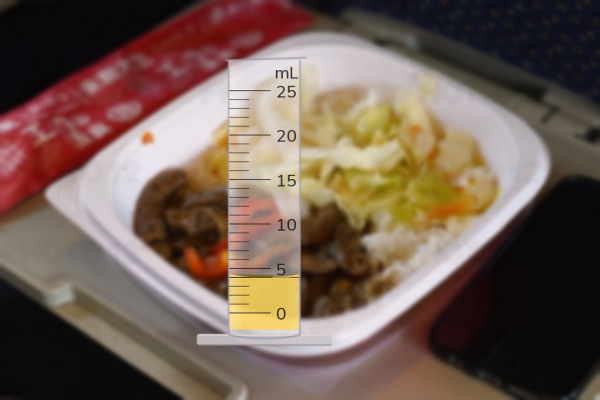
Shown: 4 mL
